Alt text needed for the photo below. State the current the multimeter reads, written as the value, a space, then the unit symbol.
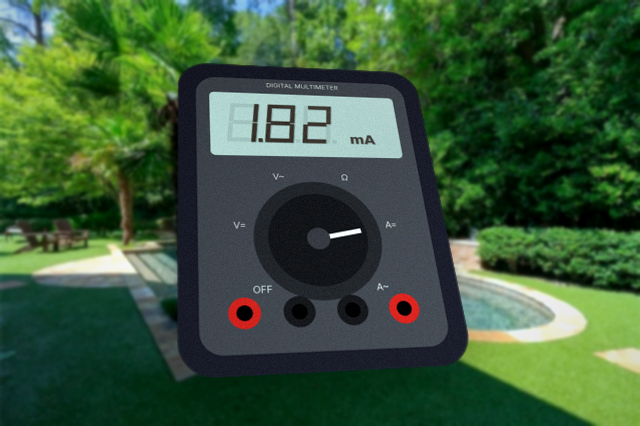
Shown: 1.82 mA
